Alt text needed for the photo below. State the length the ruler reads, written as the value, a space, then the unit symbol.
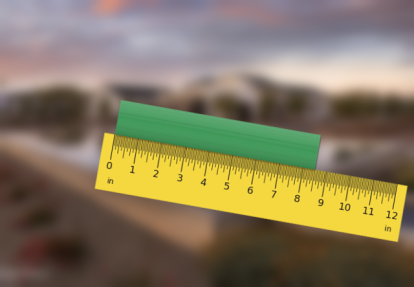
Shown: 8.5 in
